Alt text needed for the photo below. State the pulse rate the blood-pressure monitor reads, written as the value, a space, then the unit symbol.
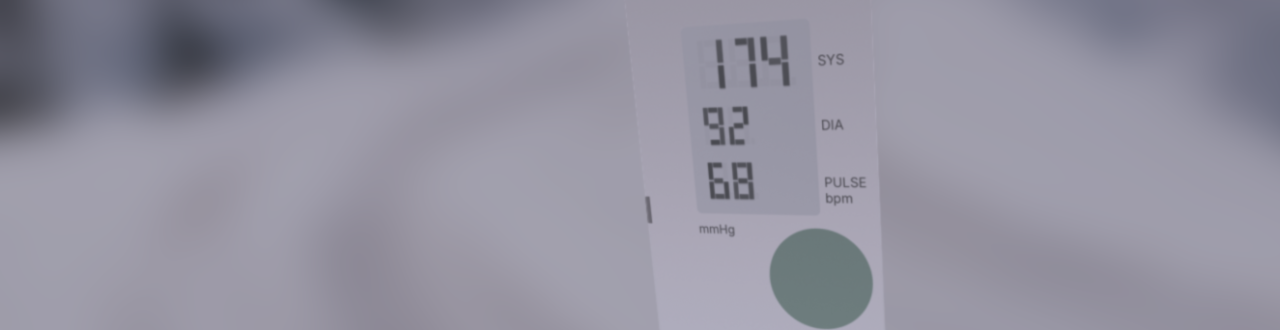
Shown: 68 bpm
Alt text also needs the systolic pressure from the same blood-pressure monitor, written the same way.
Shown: 174 mmHg
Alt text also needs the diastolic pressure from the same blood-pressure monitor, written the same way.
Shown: 92 mmHg
